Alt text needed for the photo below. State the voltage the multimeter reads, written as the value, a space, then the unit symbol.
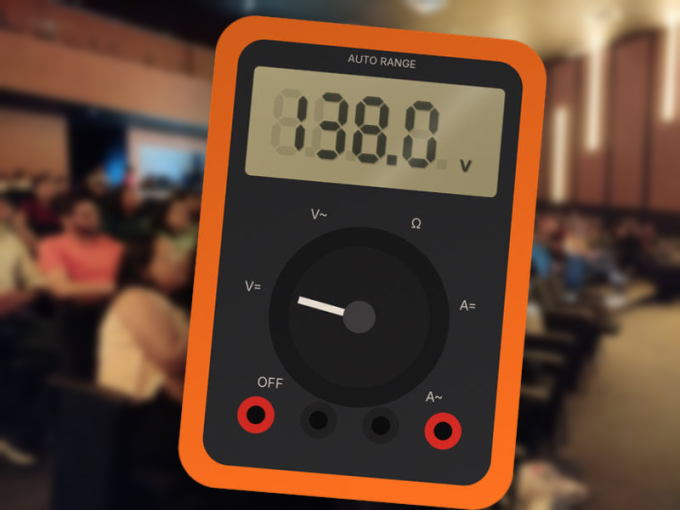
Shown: 138.0 V
